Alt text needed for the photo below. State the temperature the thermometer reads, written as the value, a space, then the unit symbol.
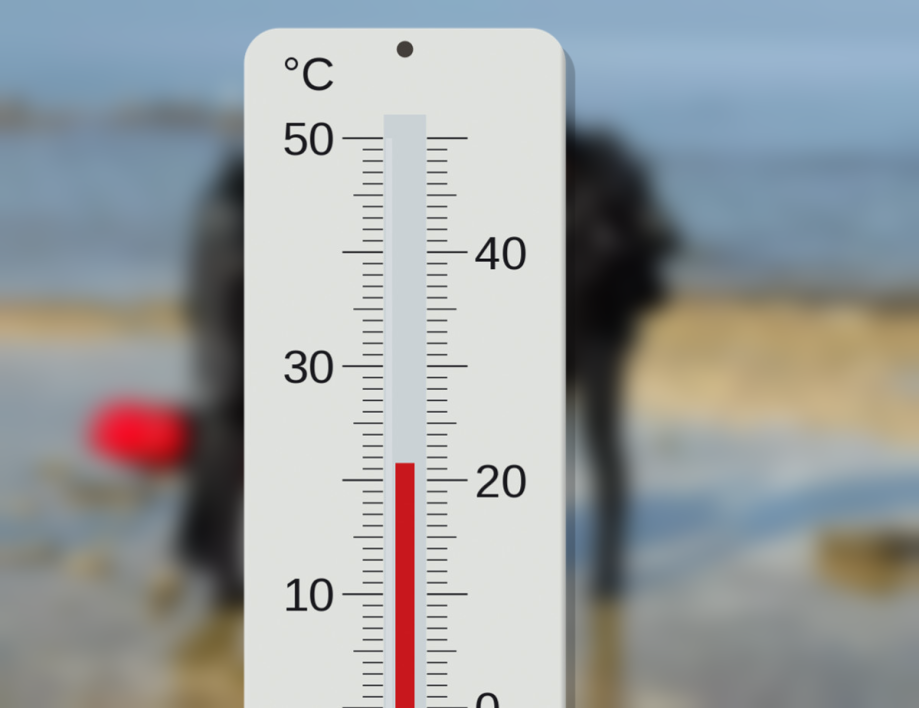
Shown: 21.5 °C
